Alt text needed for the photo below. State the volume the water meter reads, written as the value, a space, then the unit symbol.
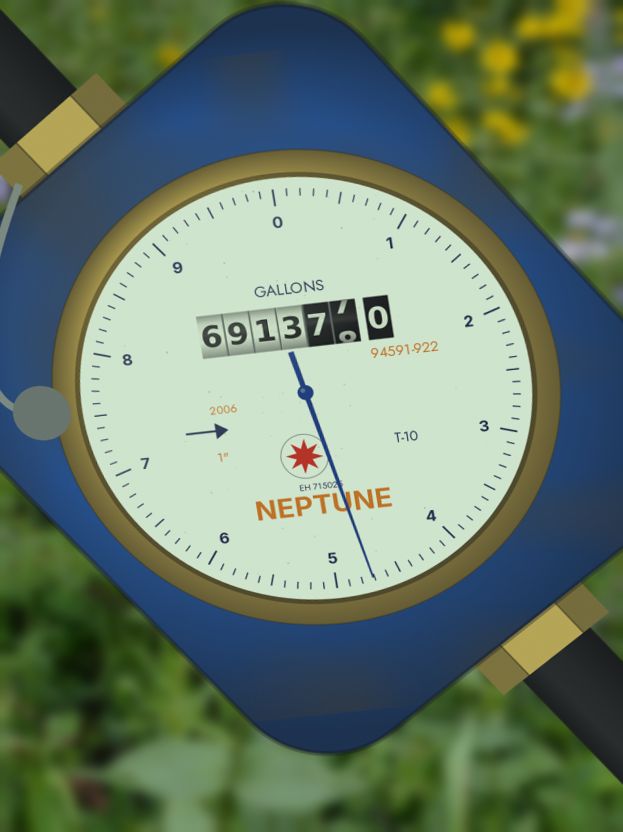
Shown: 6913774.7 gal
